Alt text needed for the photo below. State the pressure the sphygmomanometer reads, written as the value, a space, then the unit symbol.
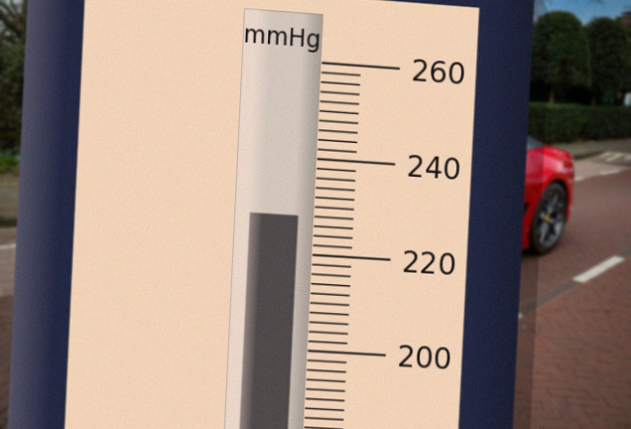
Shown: 228 mmHg
